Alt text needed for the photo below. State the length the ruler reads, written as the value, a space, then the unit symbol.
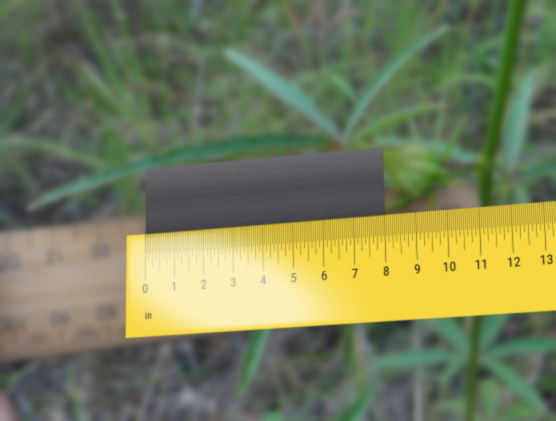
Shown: 8 in
